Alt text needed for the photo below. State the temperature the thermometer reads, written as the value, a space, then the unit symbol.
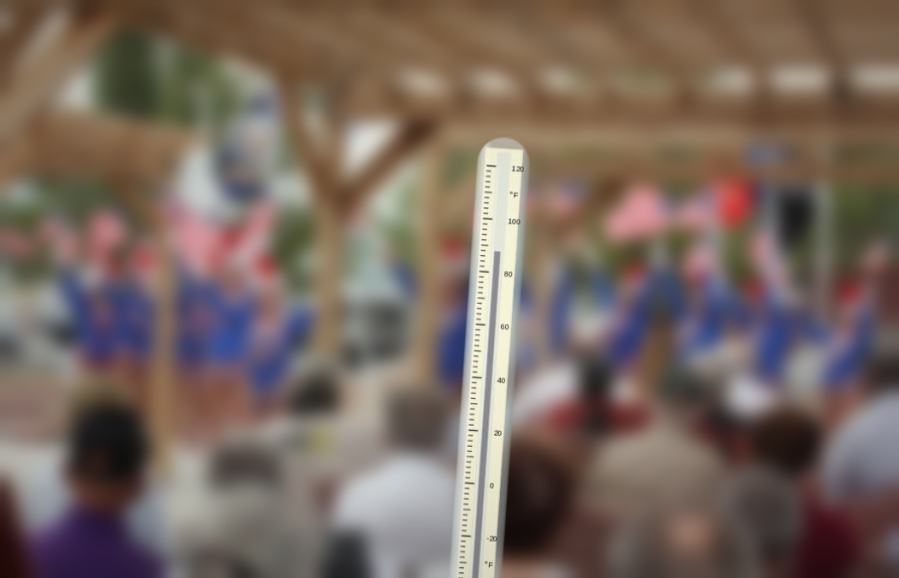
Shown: 88 °F
